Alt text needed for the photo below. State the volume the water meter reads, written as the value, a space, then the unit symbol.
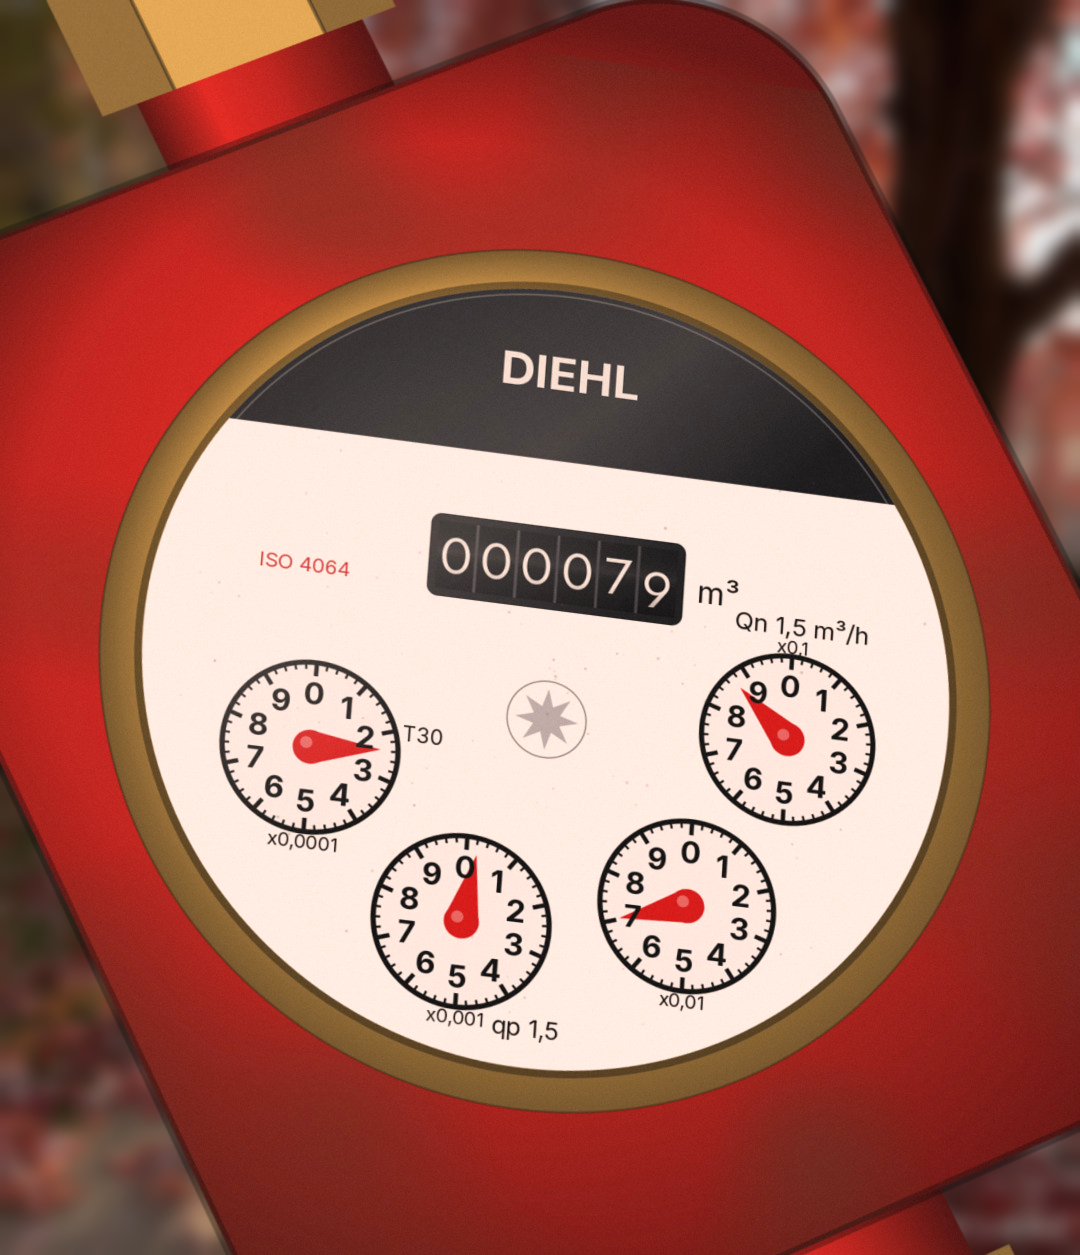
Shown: 78.8702 m³
